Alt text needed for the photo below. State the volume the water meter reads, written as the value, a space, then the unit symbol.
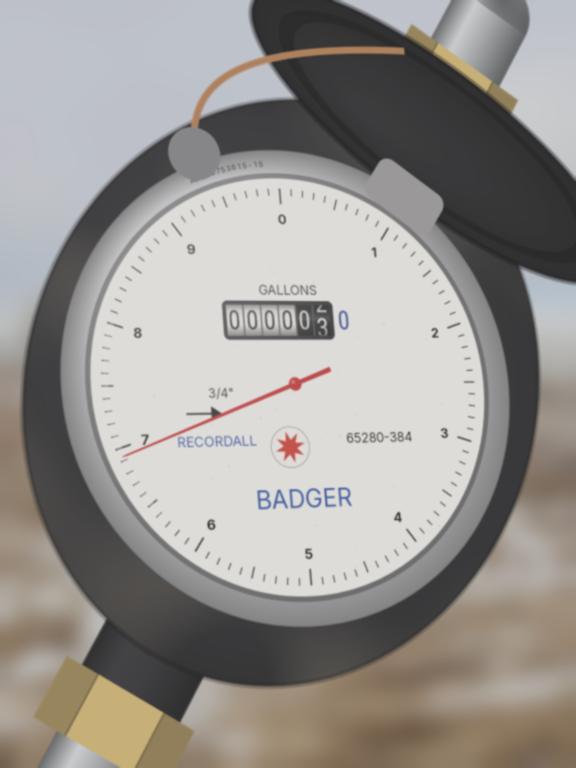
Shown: 26.9 gal
